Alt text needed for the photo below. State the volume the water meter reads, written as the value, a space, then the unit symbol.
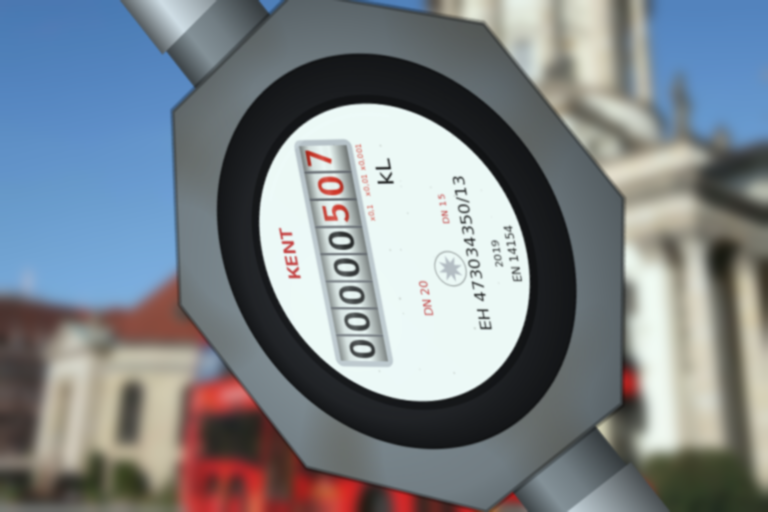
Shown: 0.507 kL
